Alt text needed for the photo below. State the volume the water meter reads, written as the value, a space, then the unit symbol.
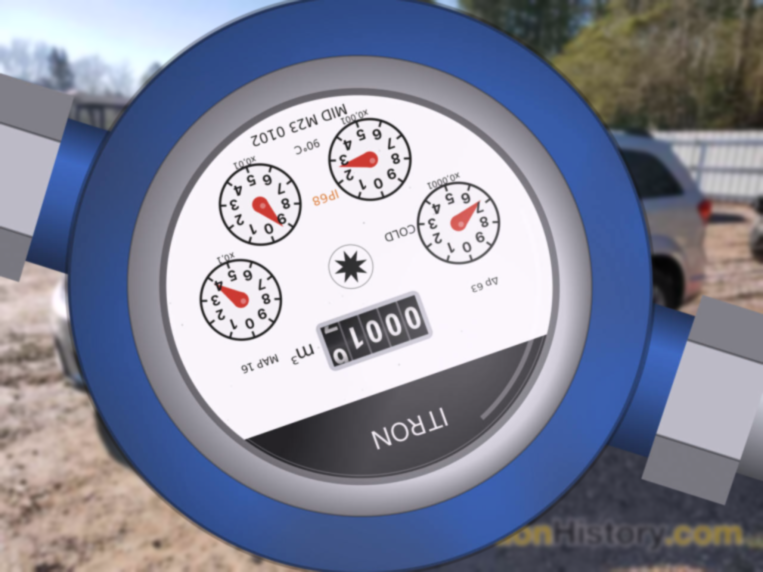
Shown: 16.3926 m³
